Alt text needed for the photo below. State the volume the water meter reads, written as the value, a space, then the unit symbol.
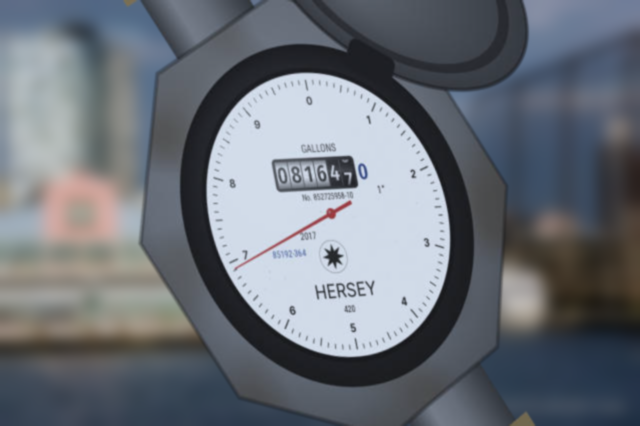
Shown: 816466.9 gal
